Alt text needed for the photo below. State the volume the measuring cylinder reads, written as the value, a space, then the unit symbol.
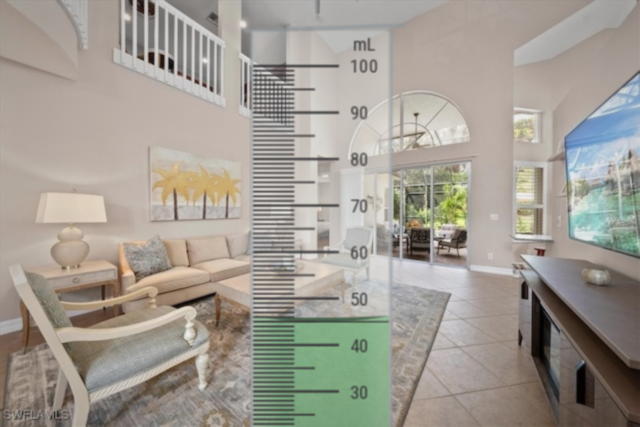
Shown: 45 mL
